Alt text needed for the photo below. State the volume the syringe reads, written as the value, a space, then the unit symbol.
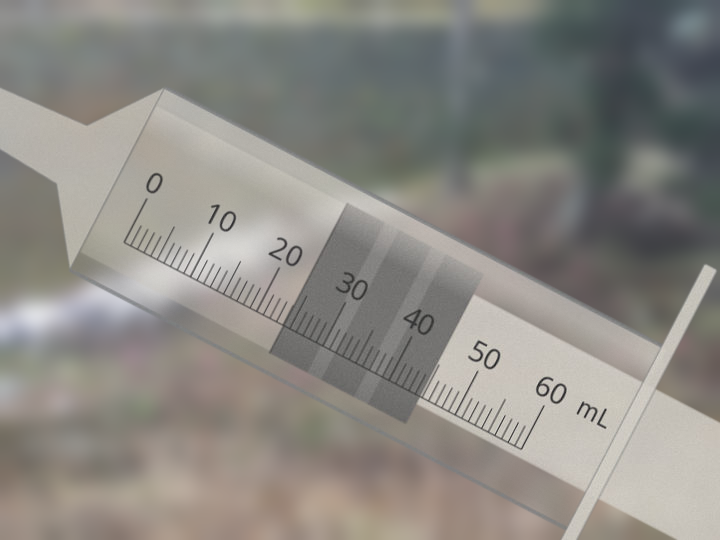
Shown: 24 mL
